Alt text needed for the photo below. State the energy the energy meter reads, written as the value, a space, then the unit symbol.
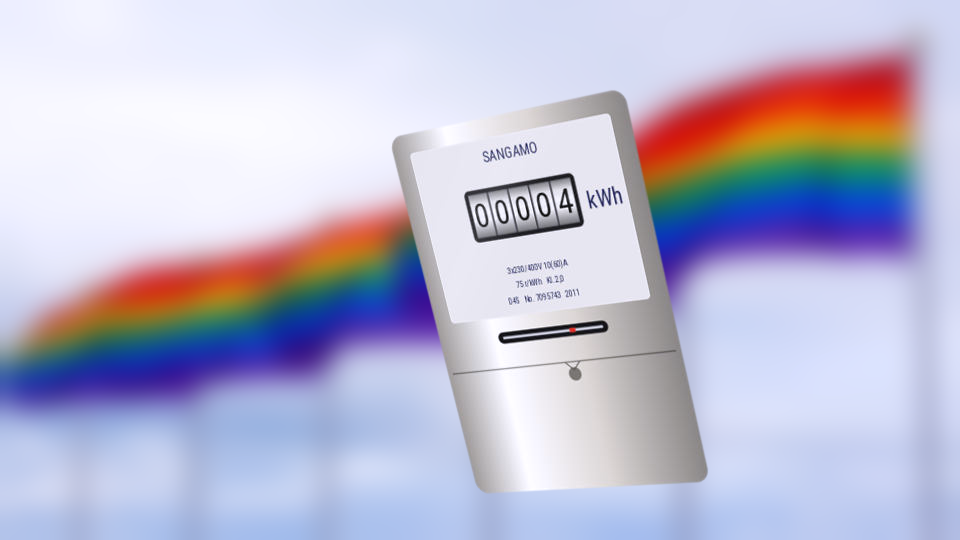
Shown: 4 kWh
